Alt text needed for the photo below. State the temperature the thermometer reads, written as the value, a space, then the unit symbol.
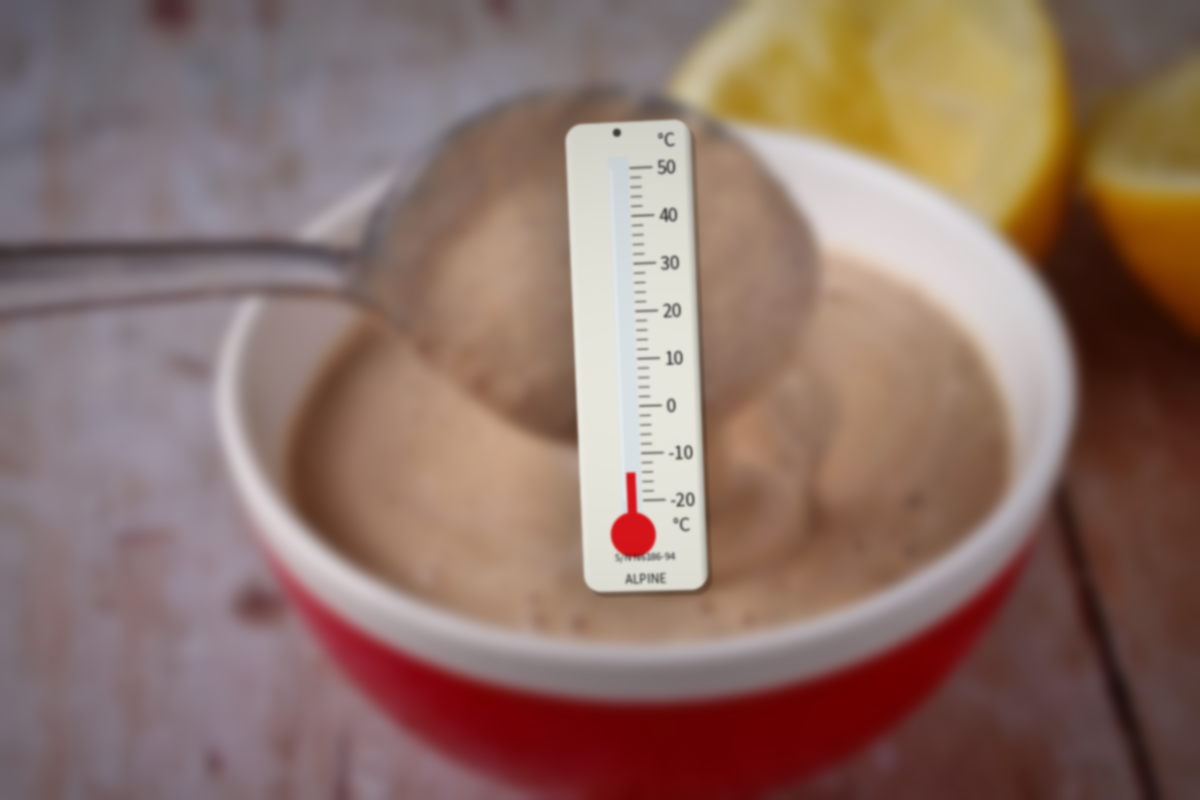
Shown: -14 °C
